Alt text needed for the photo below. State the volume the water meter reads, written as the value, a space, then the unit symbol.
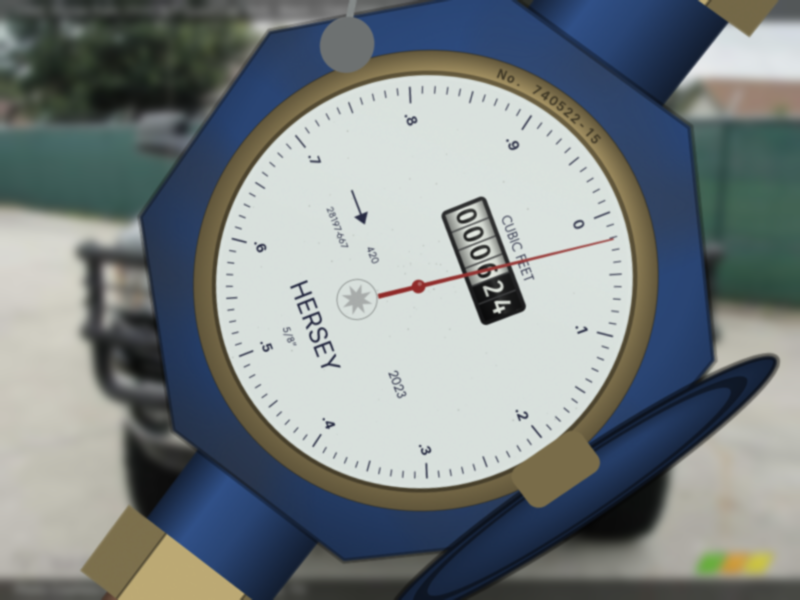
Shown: 624.02 ft³
